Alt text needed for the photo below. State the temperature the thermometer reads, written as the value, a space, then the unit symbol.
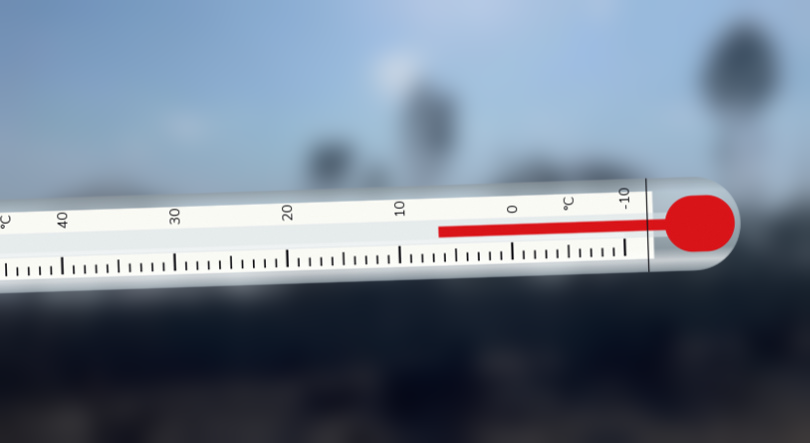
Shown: 6.5 °C
